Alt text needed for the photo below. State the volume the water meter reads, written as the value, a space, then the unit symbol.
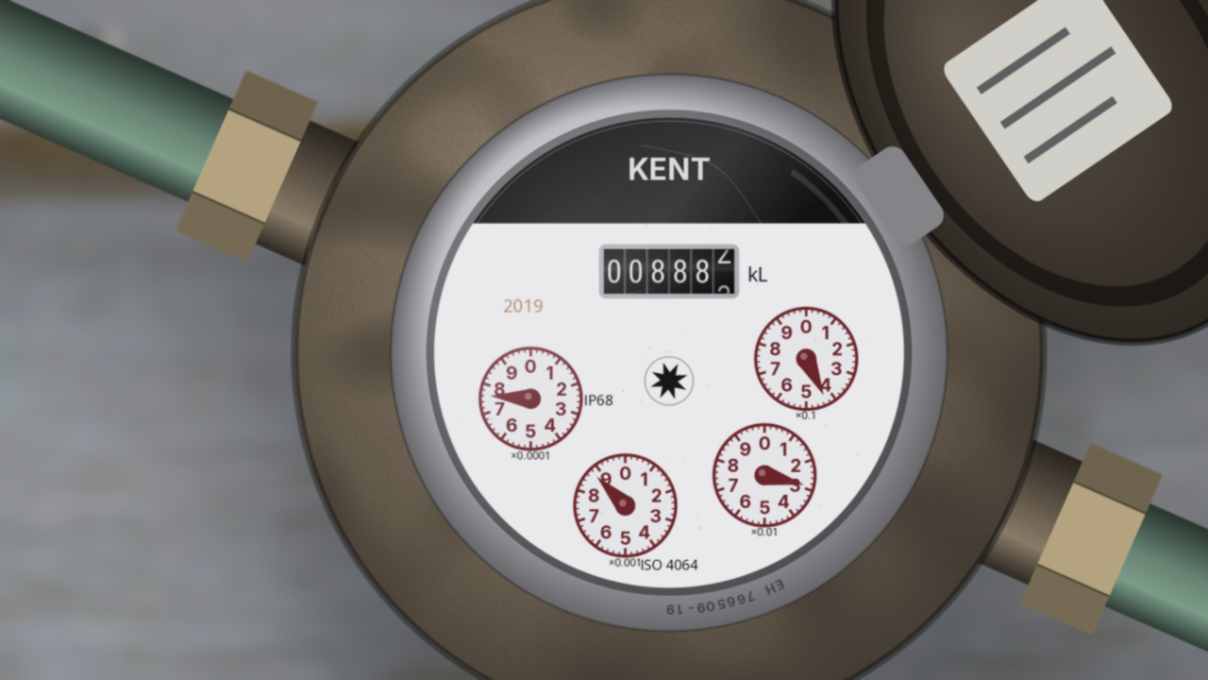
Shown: 8882.4287 kL
